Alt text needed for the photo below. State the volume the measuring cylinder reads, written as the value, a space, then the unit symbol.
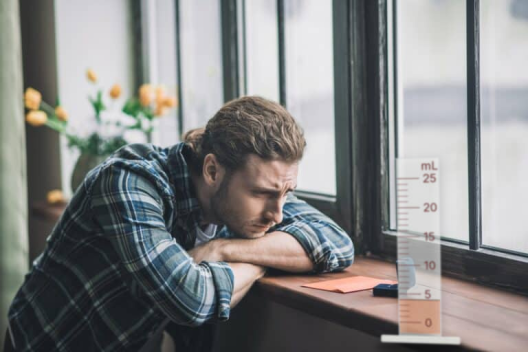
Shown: 4 mL
